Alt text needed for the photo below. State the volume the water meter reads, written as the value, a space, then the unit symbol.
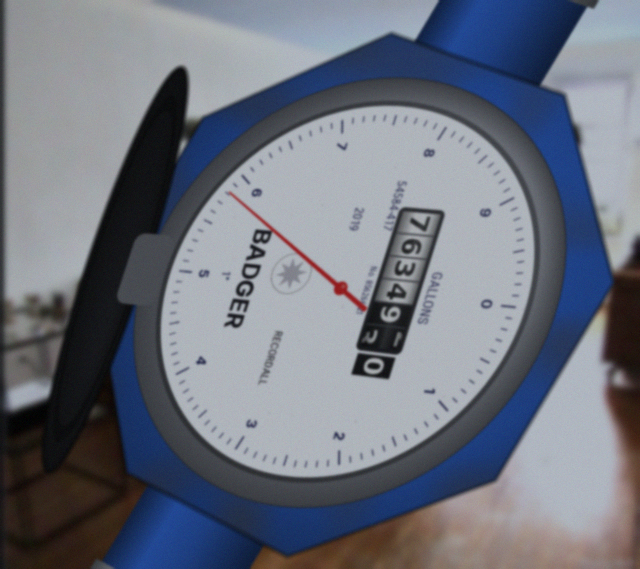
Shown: 7634925.8 gal
